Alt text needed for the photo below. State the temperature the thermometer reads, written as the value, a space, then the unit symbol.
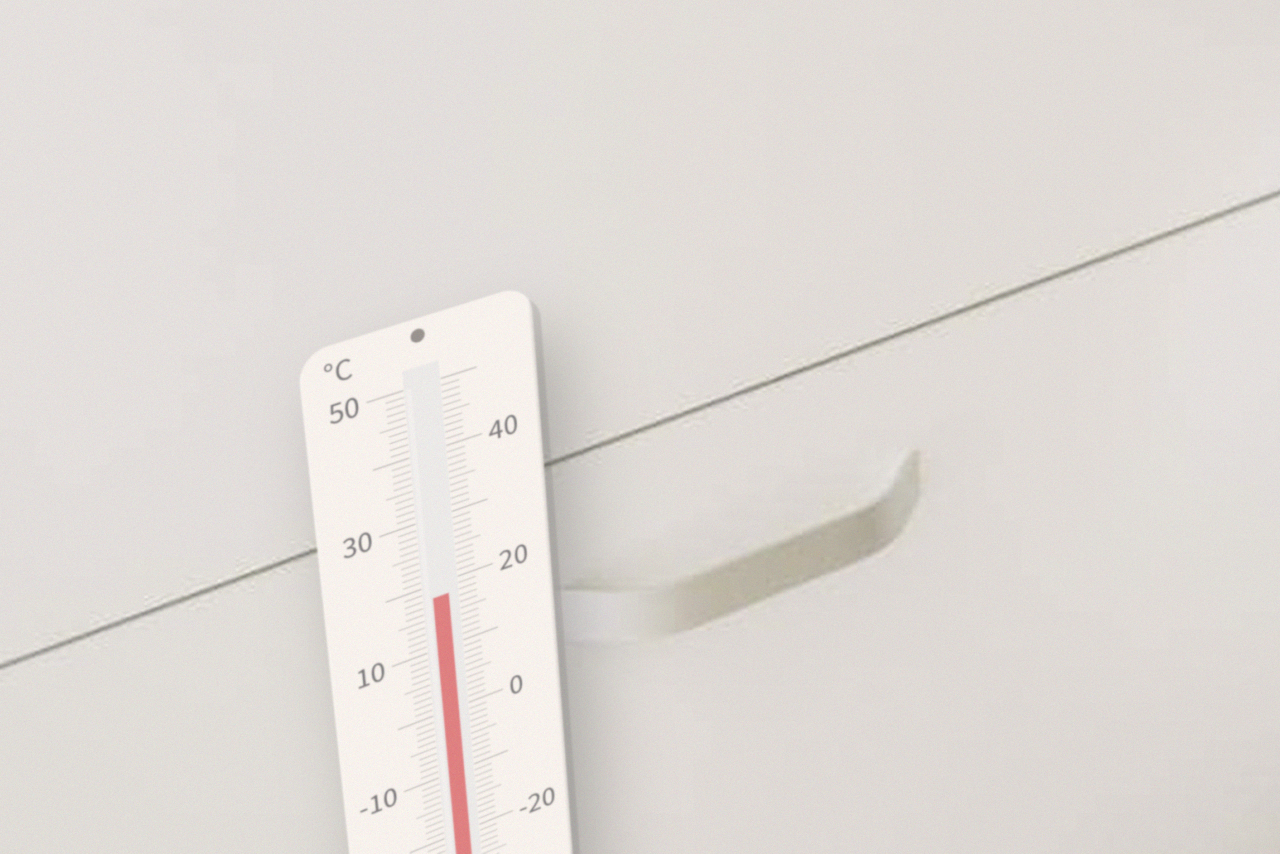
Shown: 18 °C
